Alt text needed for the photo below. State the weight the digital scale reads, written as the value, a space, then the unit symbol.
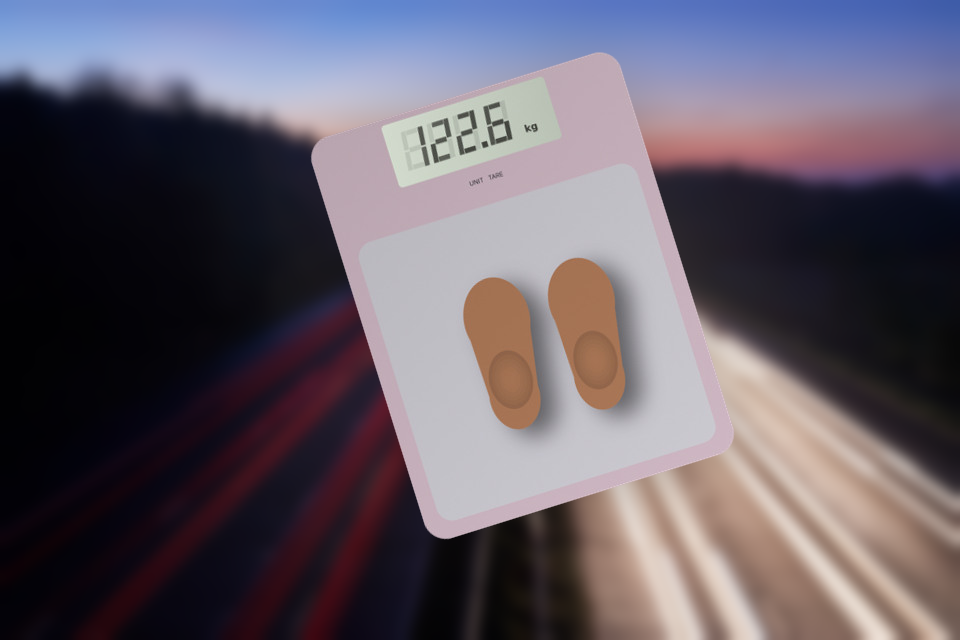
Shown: 122.6 kg
